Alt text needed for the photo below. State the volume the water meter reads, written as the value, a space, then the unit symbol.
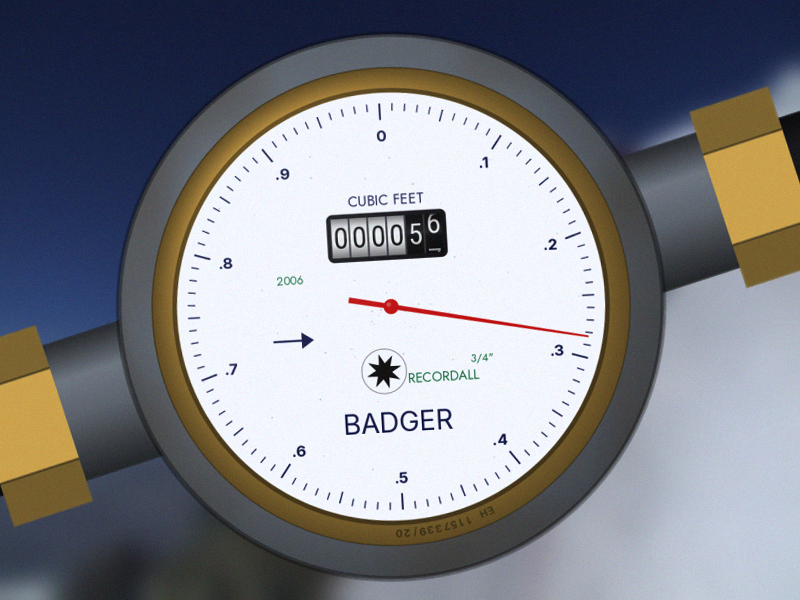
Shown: 56.28 ft³
